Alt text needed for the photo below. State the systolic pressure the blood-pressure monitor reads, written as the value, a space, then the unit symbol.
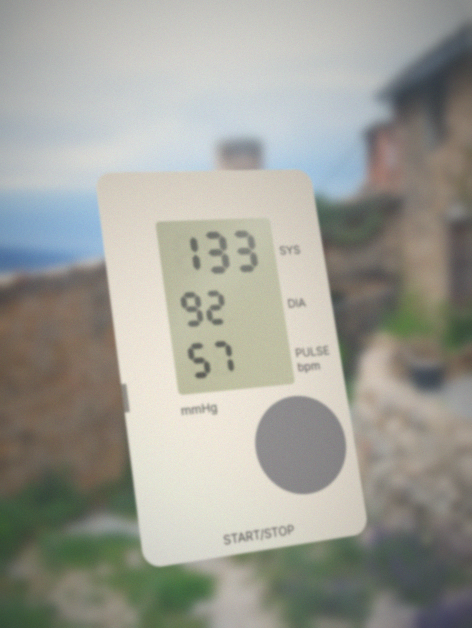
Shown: 133 mmHg
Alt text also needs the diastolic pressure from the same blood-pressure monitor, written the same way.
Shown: 92 mmHg
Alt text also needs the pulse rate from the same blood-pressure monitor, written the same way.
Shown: 57 bpm
